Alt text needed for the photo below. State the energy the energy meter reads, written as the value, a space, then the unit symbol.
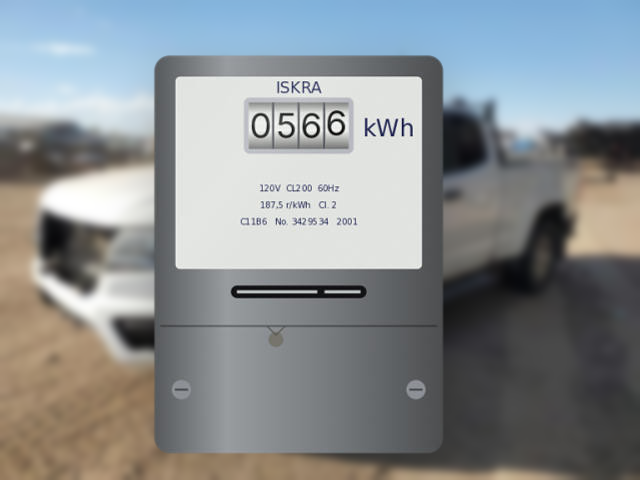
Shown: 566 kWh
